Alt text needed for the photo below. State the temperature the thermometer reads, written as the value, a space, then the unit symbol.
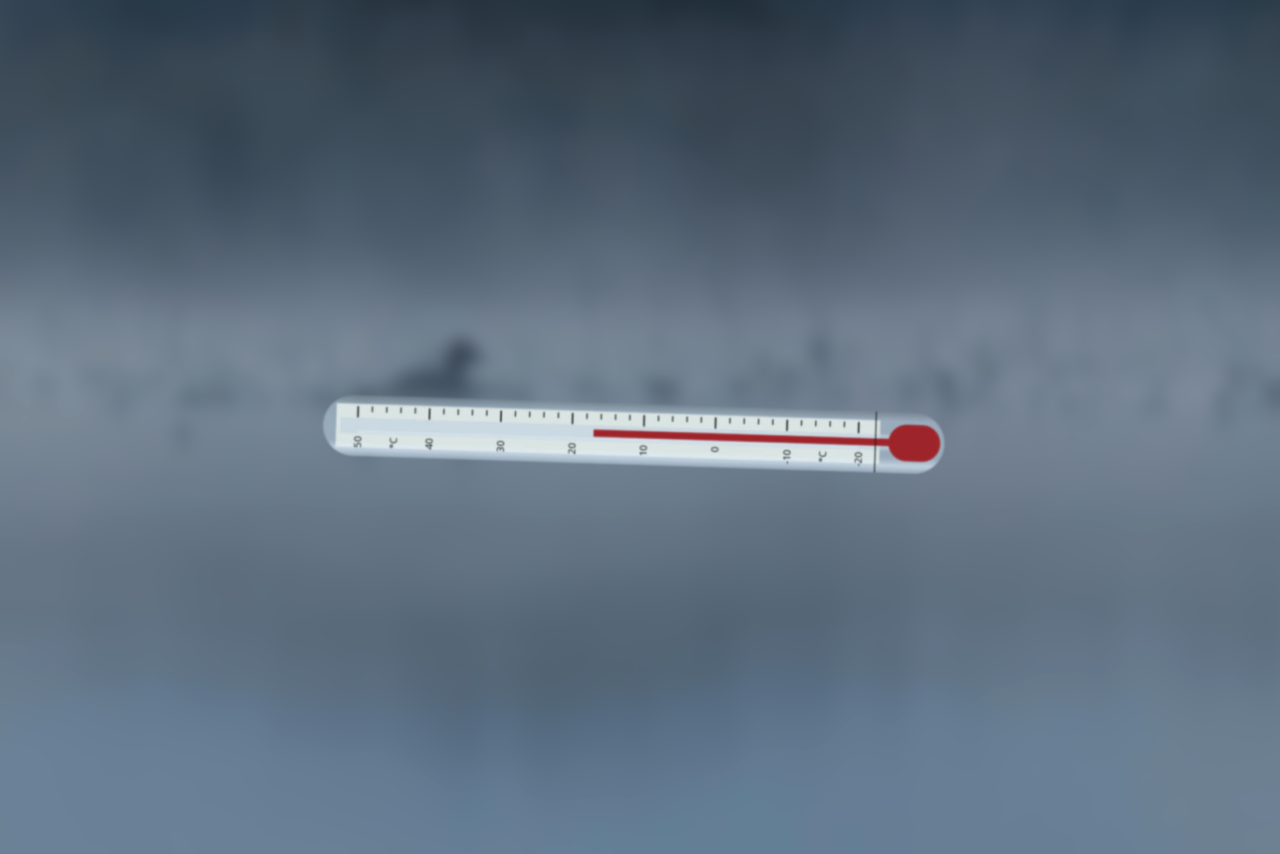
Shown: 17 °C
